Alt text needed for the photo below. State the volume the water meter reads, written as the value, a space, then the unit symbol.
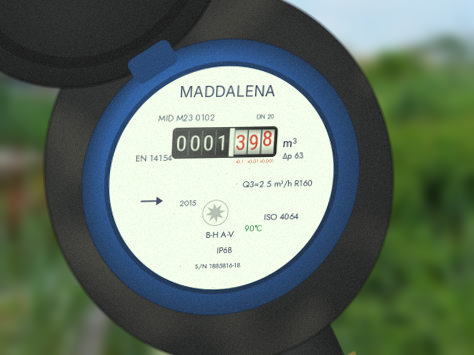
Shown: 1.398 m³
